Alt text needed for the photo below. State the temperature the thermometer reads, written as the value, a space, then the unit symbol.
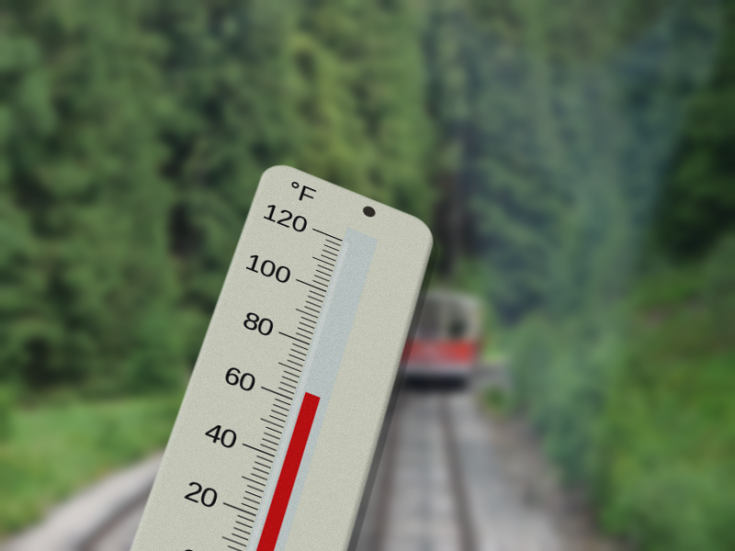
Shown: 64 °F
